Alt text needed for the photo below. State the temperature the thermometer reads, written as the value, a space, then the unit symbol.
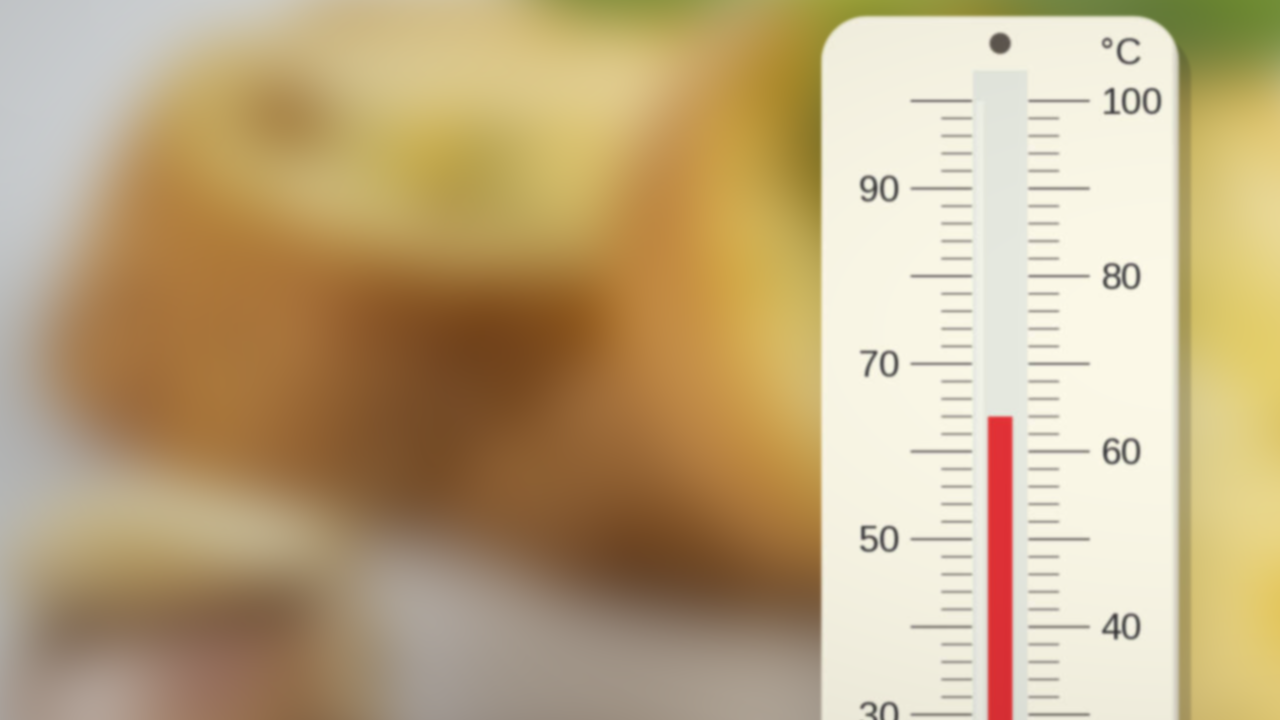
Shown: 64 °C
